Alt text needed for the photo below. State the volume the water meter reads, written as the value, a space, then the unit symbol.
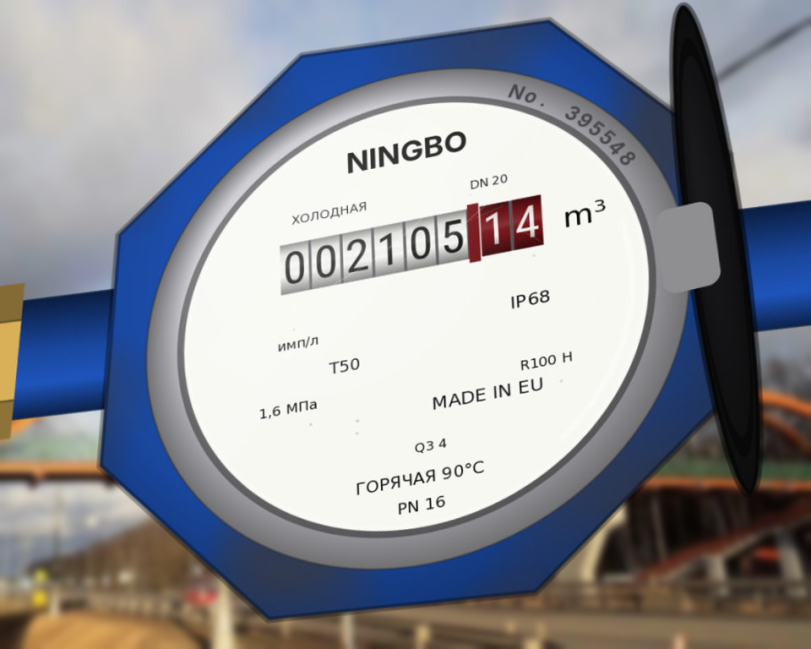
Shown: 2105.14 m³
